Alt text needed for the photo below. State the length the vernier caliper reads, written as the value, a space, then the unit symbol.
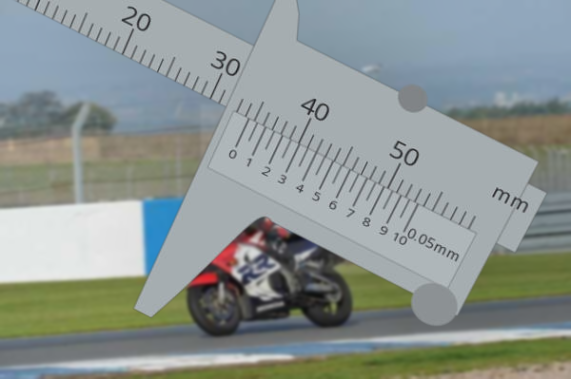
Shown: 34.4 mm
